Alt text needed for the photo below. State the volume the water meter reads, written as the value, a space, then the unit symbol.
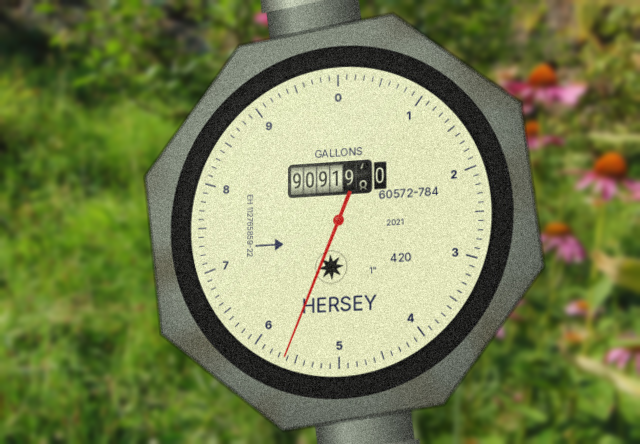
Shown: 9091975.6 gal
